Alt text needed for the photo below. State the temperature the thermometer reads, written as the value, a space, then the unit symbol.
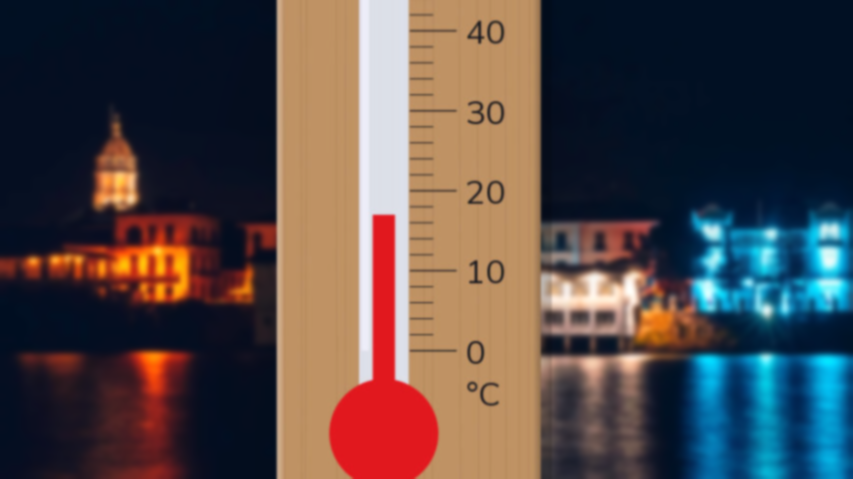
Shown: 17 °C
